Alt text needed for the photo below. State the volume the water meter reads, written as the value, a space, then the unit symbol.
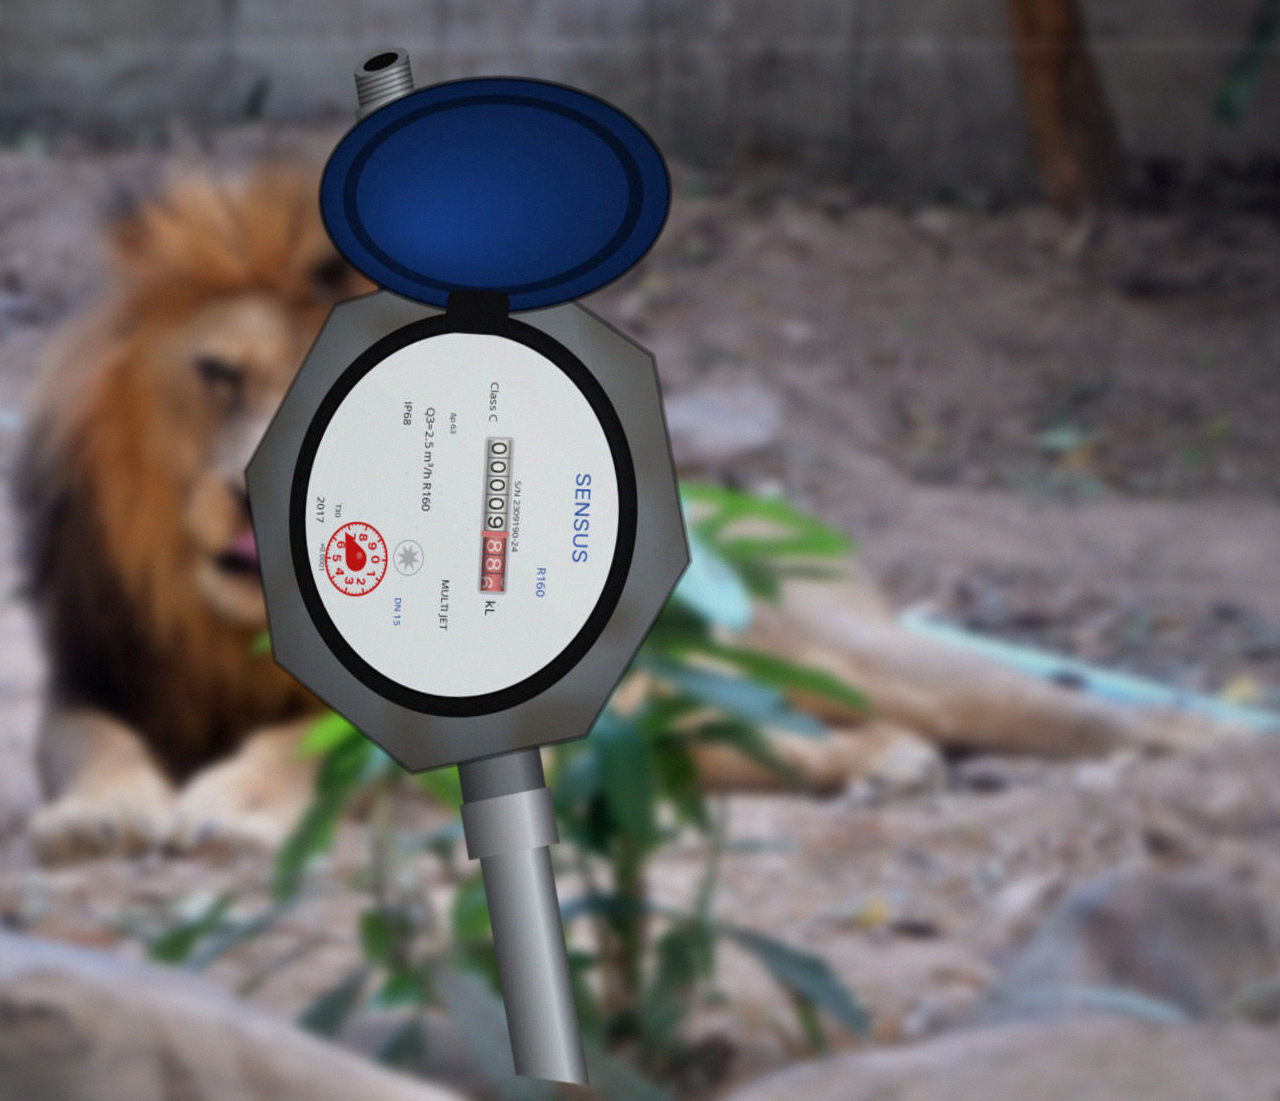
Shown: 9.8856 kL
